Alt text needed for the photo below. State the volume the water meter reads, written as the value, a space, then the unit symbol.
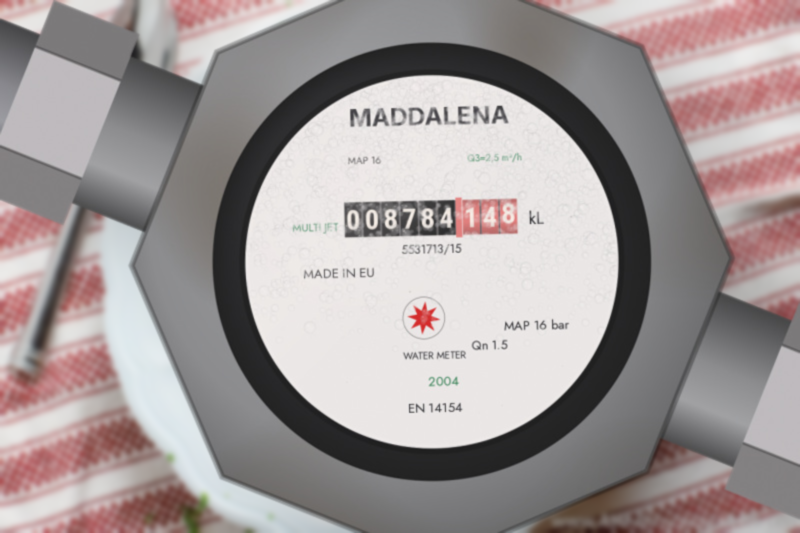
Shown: 8784.148 kL
